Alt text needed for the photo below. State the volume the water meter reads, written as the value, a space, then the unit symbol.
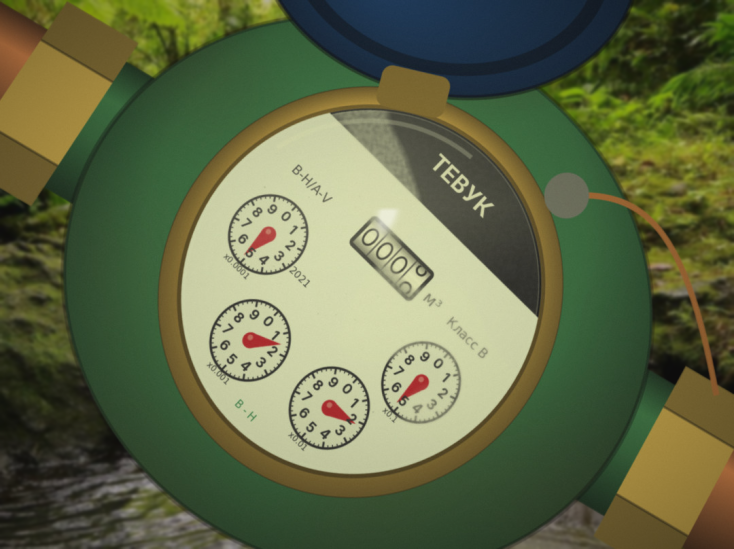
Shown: 8.5215 m³
